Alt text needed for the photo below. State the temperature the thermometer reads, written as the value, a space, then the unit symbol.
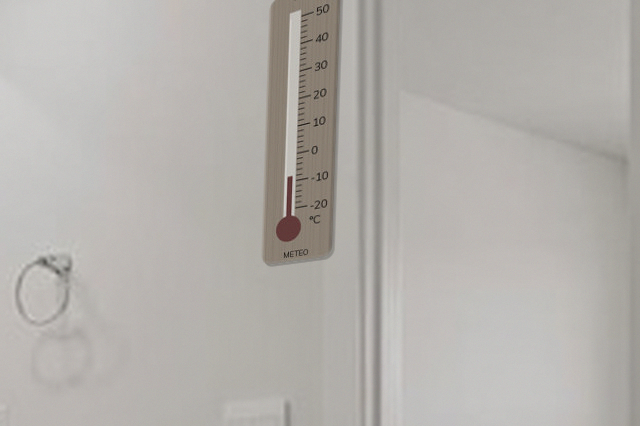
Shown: -8 °C
